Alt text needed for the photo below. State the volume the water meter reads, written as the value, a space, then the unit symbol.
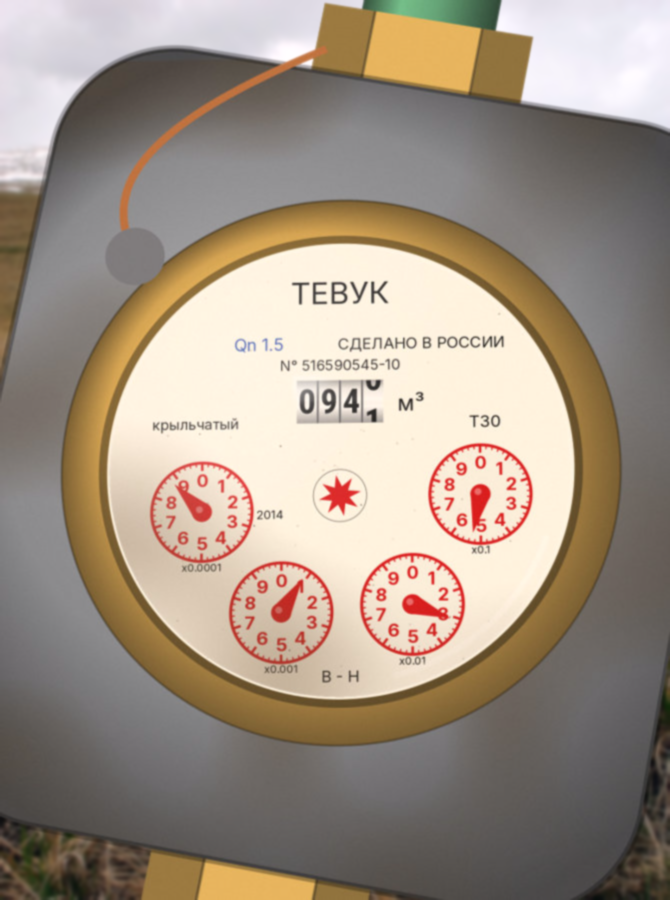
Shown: 940.5308 m³
